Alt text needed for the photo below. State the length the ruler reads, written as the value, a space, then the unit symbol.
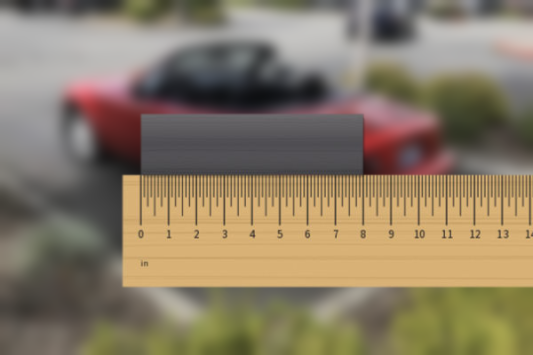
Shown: 8 in
